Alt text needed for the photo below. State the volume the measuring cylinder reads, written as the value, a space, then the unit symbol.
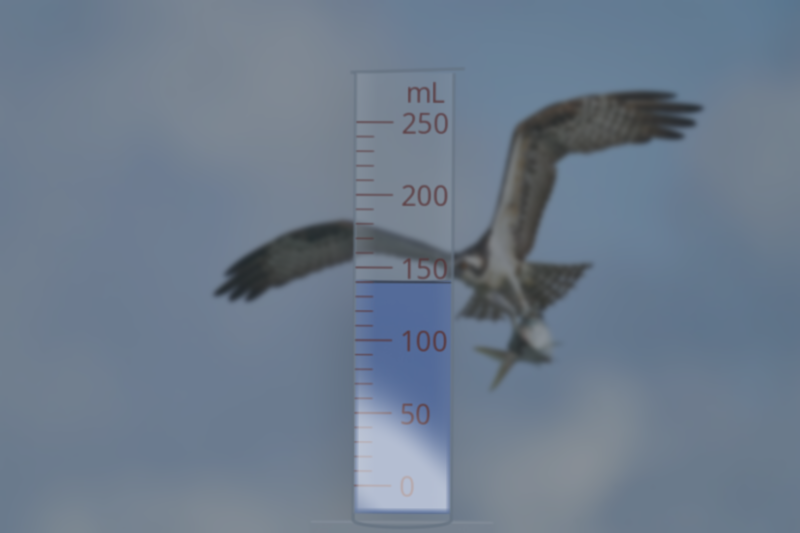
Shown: 140 mL
